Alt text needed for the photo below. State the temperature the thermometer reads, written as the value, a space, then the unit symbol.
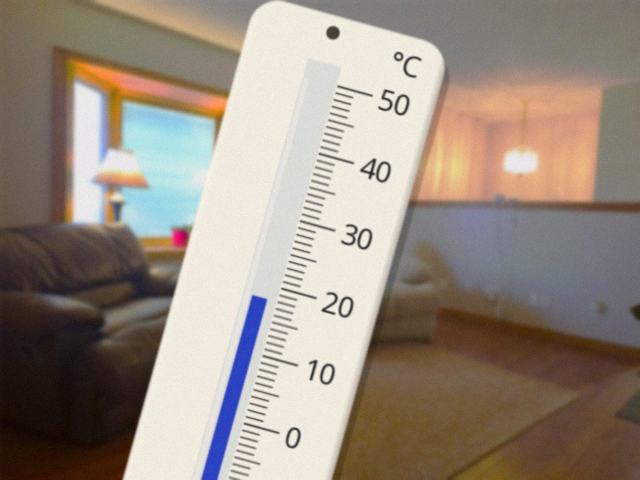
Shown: 18 °C
